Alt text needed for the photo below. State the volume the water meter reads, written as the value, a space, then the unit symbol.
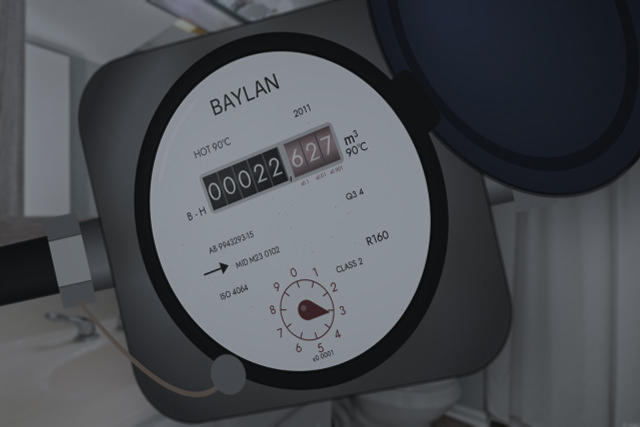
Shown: 22.6273 m³
